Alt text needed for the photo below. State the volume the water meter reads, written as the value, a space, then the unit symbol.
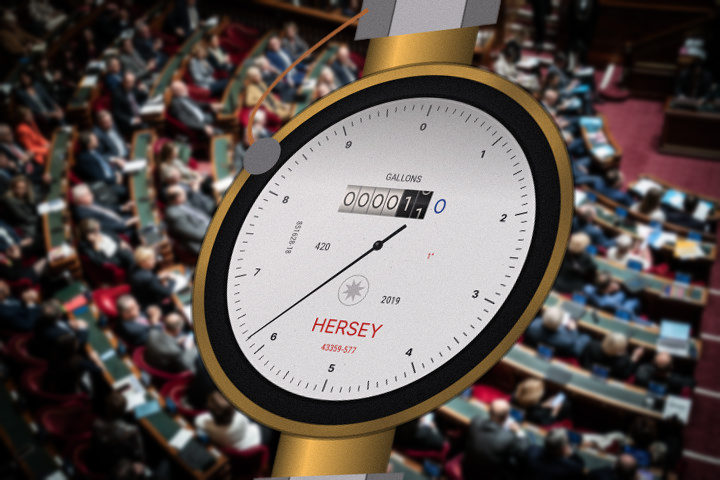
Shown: 106.2 gal
